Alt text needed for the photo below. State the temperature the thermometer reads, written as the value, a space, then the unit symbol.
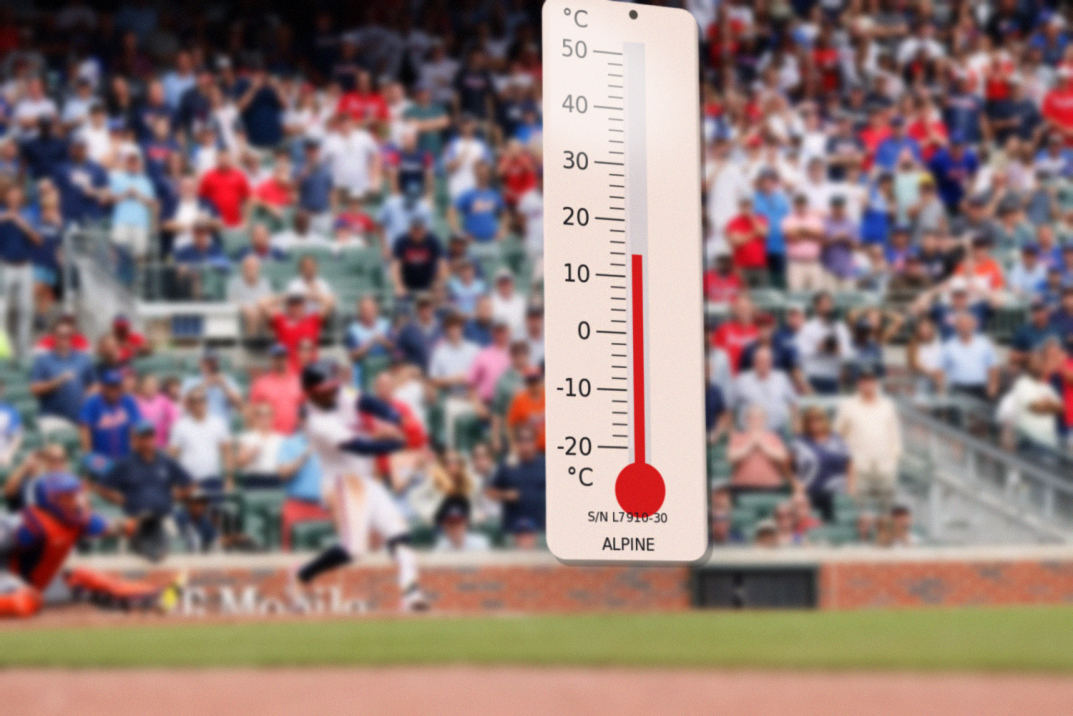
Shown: 14 °C
